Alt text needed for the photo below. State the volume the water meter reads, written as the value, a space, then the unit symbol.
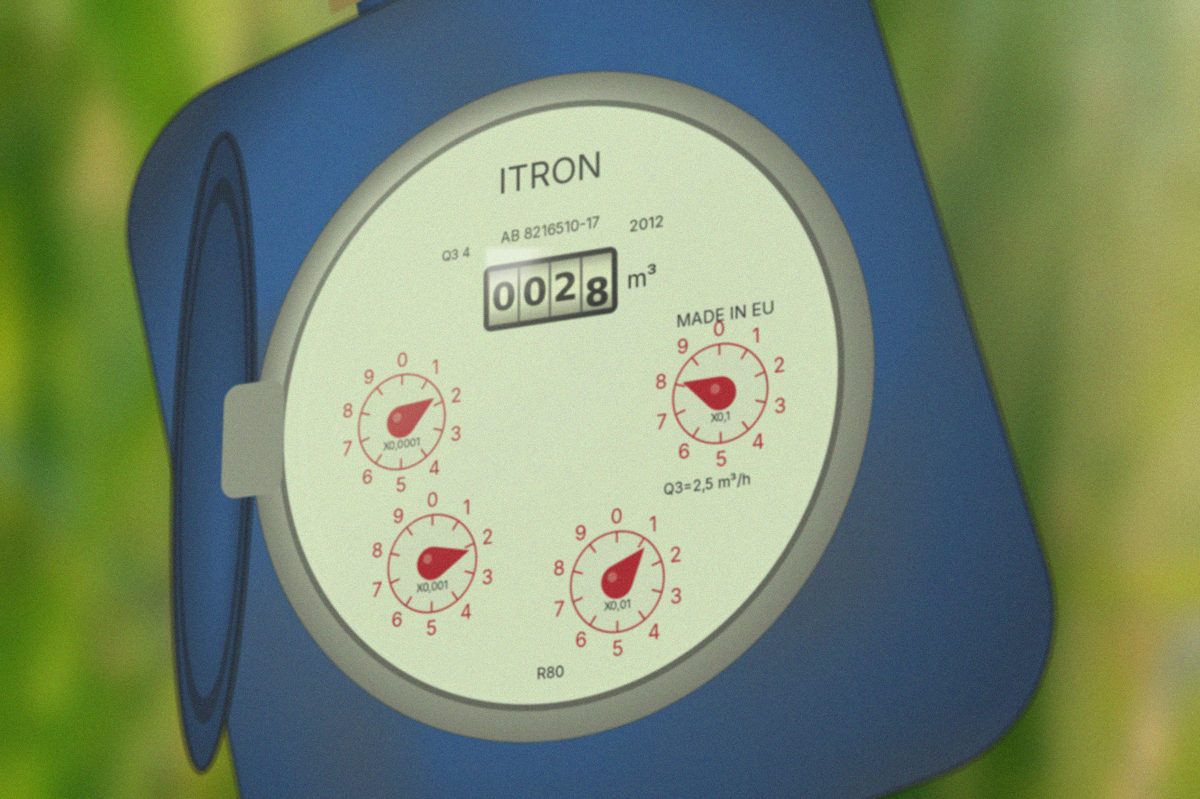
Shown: 27.8121 m³
